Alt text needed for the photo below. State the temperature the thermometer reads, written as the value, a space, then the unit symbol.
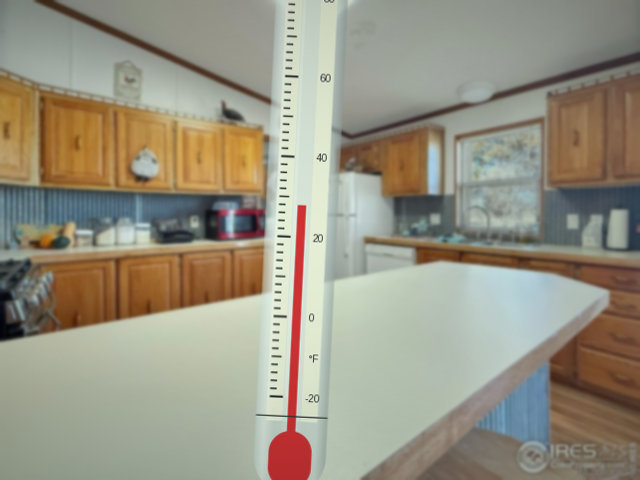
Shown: 28 °F
